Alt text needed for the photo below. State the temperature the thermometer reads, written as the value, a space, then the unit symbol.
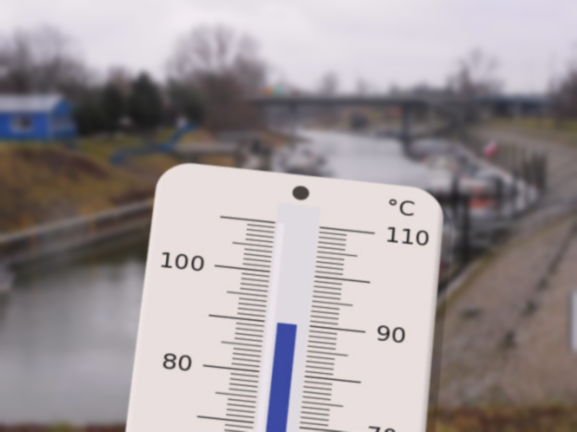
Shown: 90 °C
